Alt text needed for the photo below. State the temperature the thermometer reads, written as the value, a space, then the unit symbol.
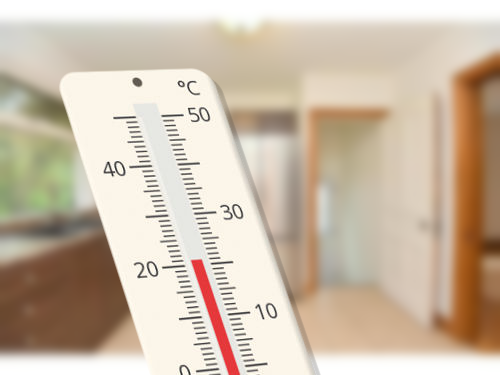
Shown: 21 °C
